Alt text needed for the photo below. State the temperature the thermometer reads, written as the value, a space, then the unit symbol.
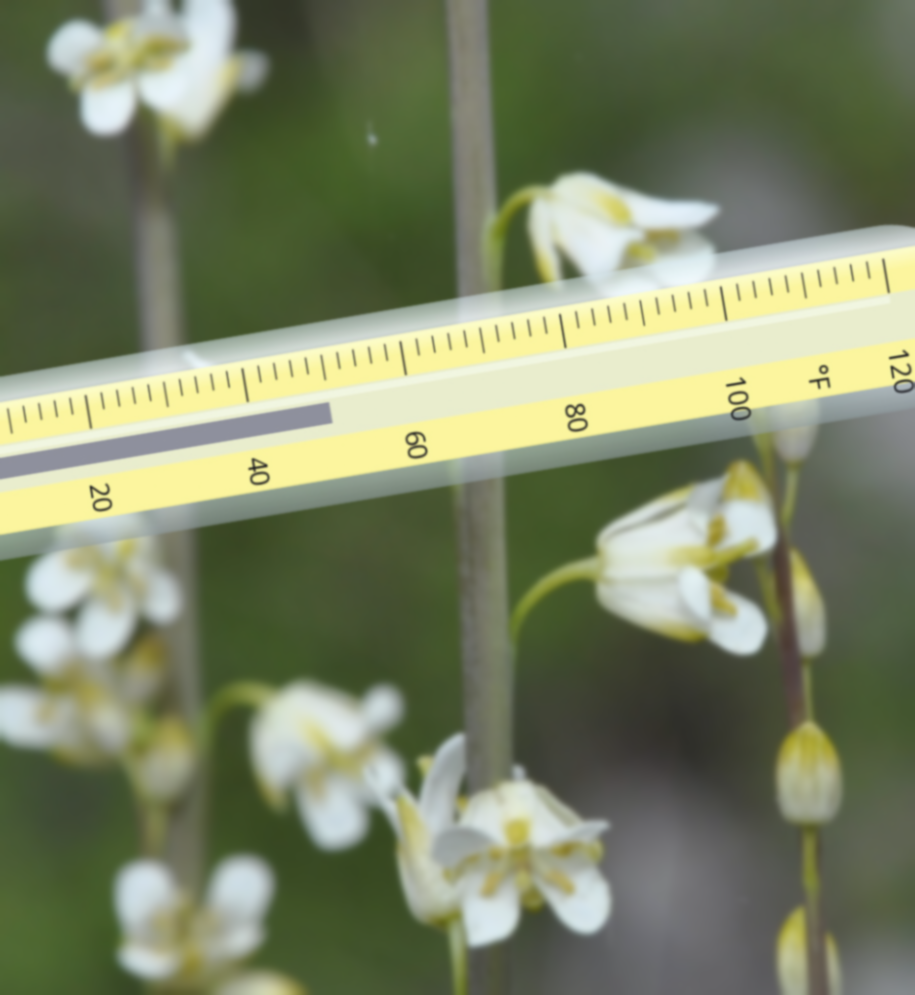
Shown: 50 °F
